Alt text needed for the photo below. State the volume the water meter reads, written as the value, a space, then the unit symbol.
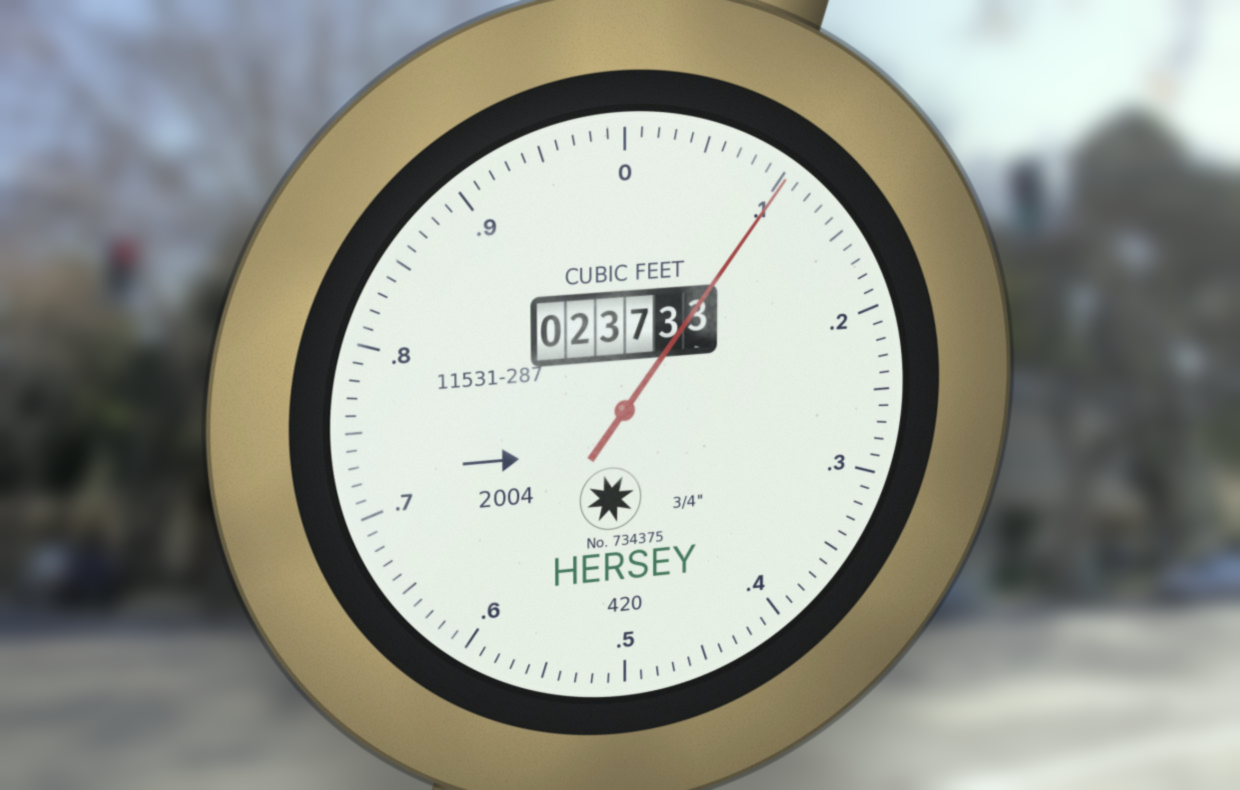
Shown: 23733.10 ft³
